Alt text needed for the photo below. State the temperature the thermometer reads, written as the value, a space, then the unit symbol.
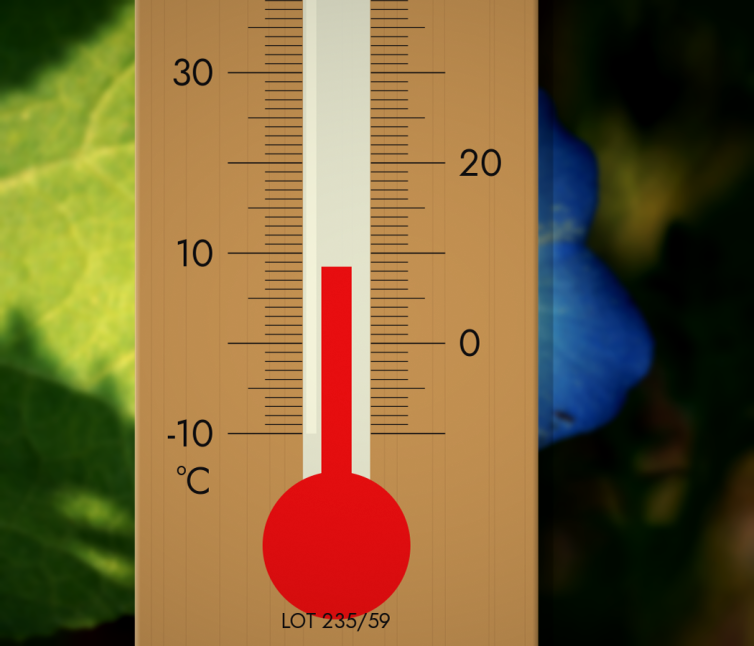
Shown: 8.5 °C
